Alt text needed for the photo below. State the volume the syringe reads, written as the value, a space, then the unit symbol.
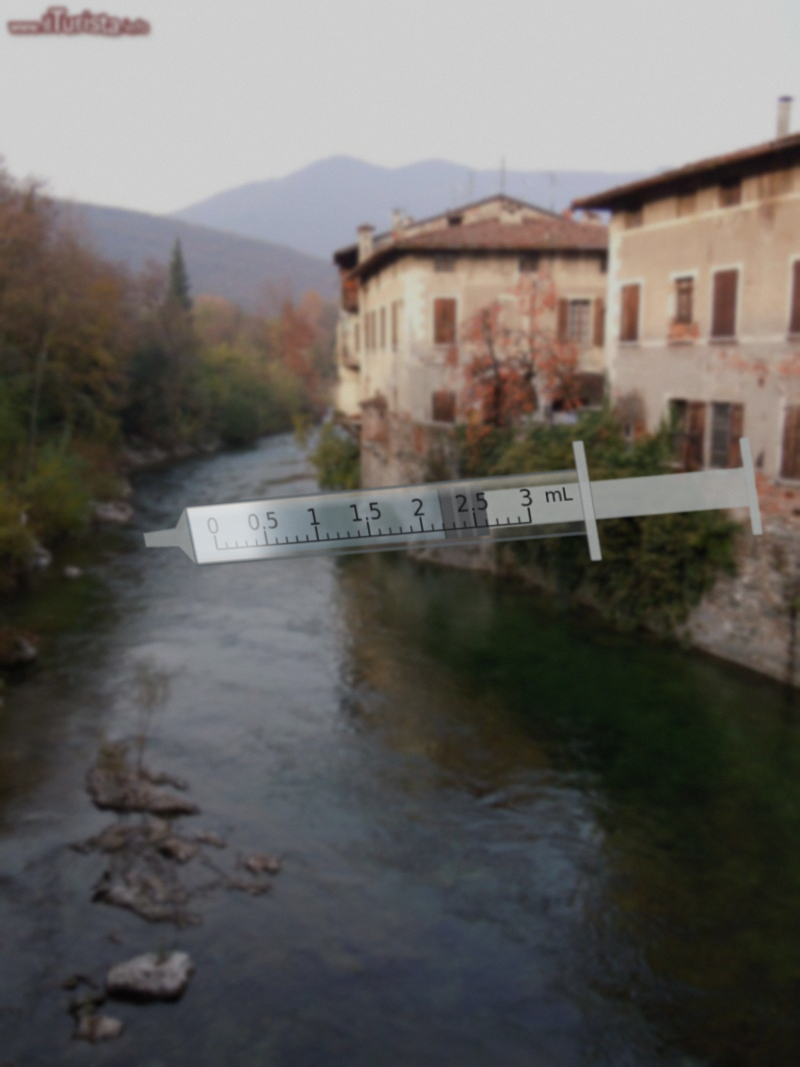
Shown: 2.2 mL
